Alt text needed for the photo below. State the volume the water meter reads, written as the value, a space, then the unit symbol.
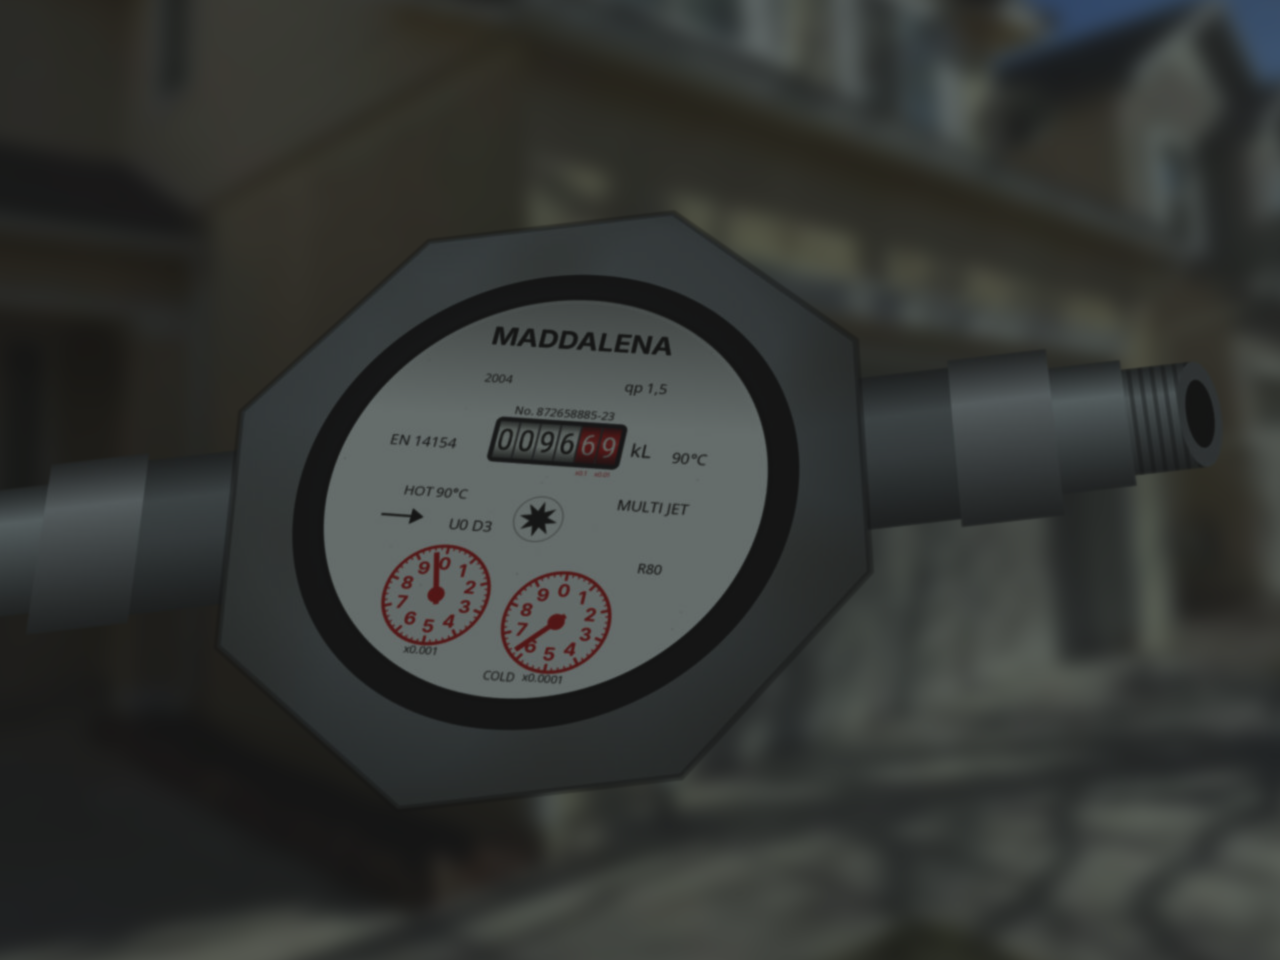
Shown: 96.6896 kL
